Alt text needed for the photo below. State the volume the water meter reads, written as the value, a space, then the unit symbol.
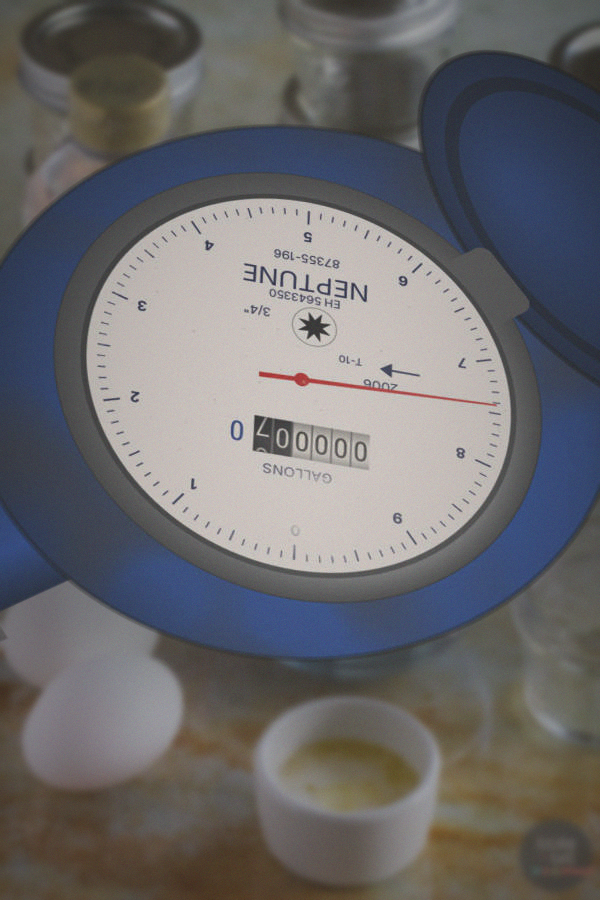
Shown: 67.4 gal
